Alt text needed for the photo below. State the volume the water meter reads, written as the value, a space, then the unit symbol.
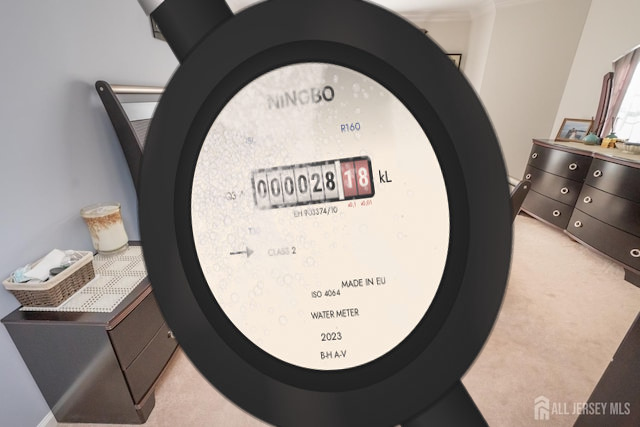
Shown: 28.18 kL
